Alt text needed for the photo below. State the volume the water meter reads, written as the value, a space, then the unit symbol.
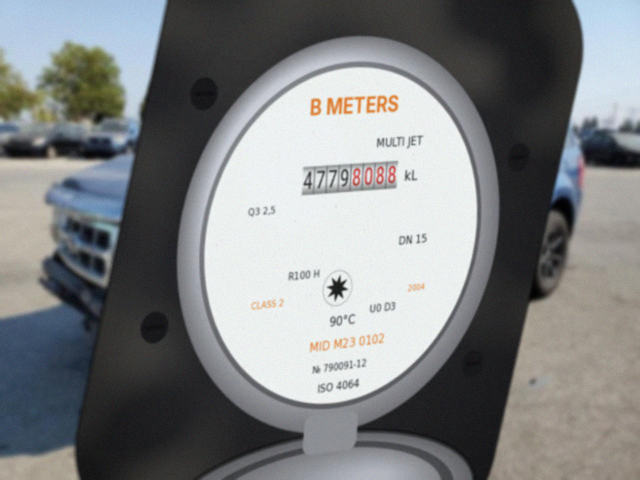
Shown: 4779.8088 kL
